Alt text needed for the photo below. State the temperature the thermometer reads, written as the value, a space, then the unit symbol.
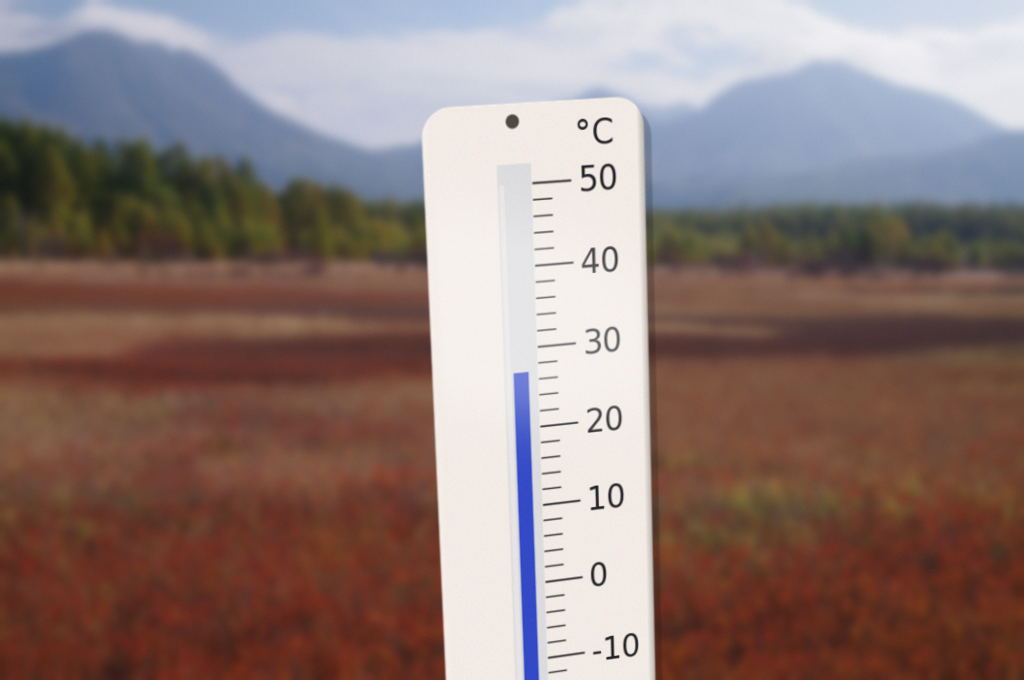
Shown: 27 °C
